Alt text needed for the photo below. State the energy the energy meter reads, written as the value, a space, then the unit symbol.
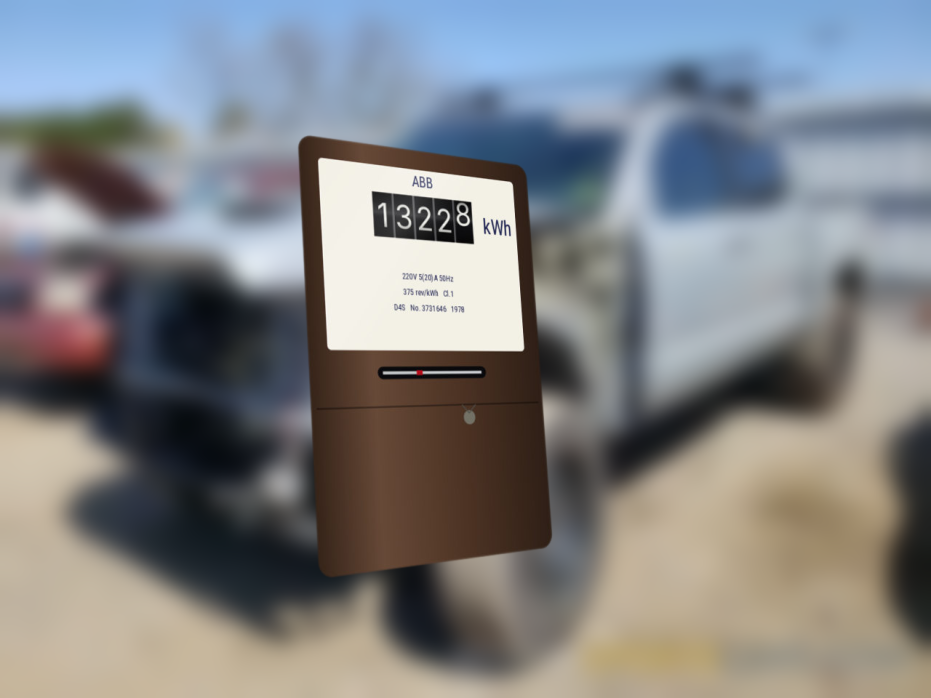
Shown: 13228 kWh
